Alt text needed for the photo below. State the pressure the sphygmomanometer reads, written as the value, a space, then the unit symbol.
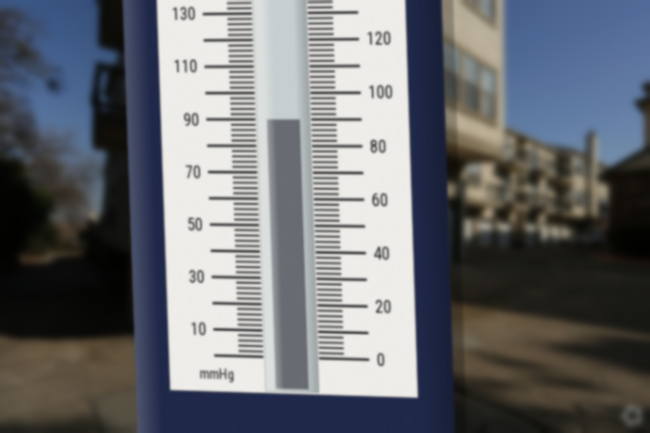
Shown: 90 mmHg
